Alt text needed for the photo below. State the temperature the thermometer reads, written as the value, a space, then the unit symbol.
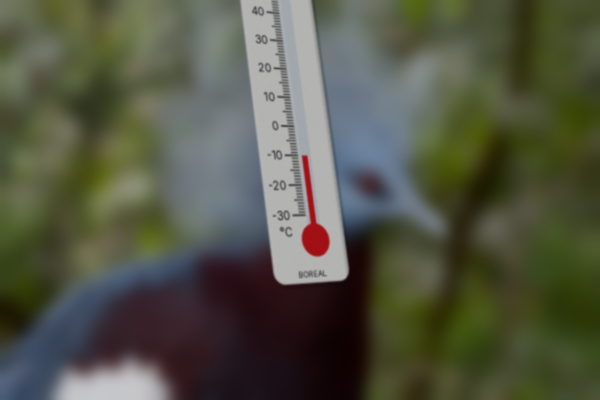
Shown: -10 °C
